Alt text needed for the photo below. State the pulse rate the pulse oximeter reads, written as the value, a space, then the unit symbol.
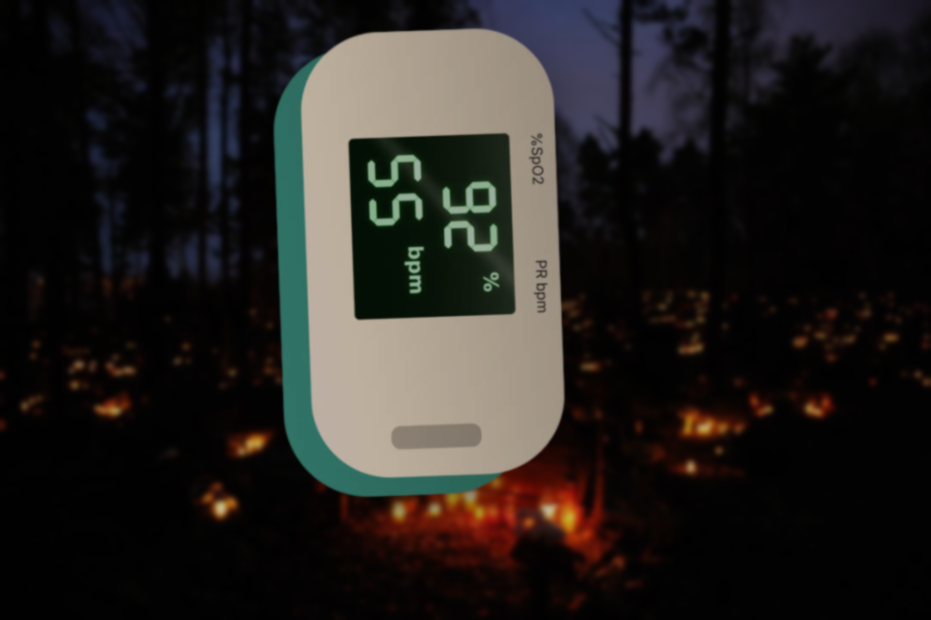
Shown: 55 bpm
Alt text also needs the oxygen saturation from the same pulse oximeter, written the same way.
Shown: 92 %
